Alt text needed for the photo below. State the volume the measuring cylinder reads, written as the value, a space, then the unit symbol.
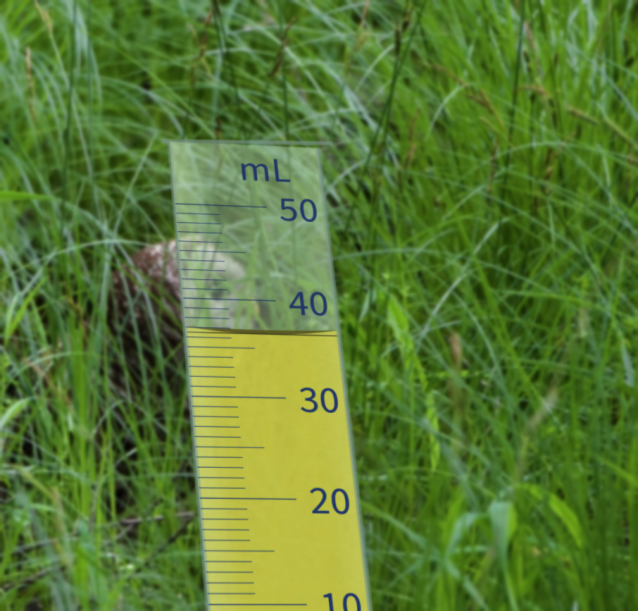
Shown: 36.5 mL
